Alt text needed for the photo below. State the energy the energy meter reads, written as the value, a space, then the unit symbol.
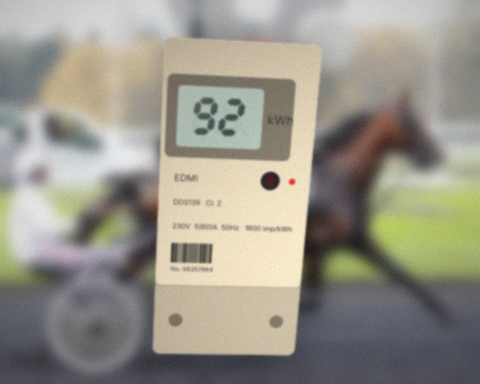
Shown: 92 kWh
